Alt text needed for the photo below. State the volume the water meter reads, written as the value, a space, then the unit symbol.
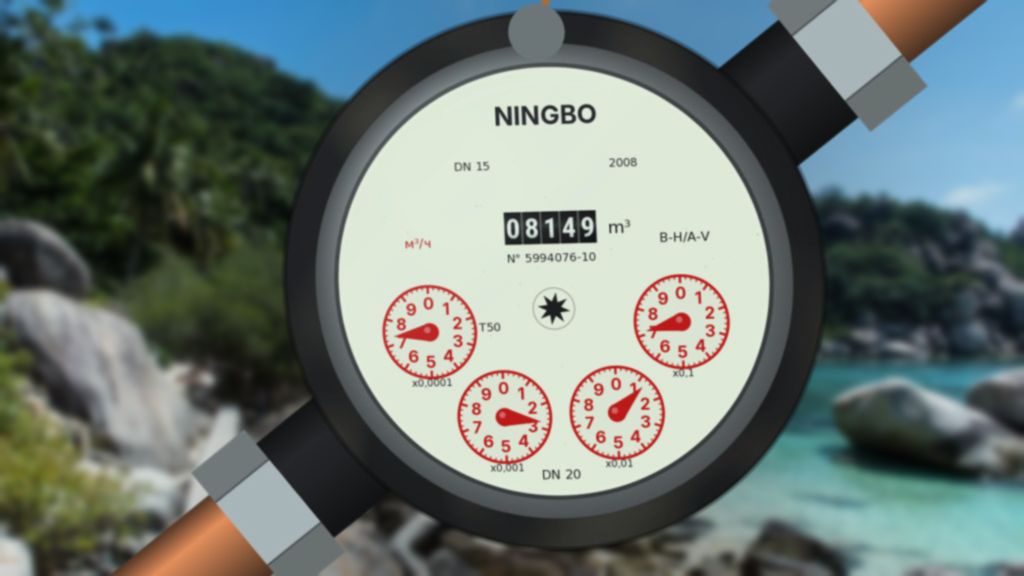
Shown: 8149.7127 m³
